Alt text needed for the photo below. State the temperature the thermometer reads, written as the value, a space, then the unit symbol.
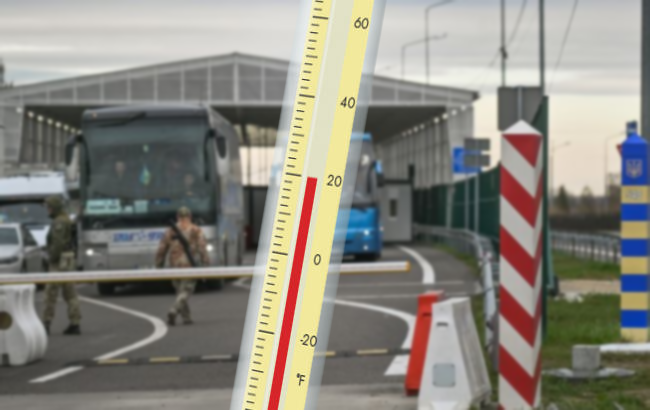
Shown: 20 °F
